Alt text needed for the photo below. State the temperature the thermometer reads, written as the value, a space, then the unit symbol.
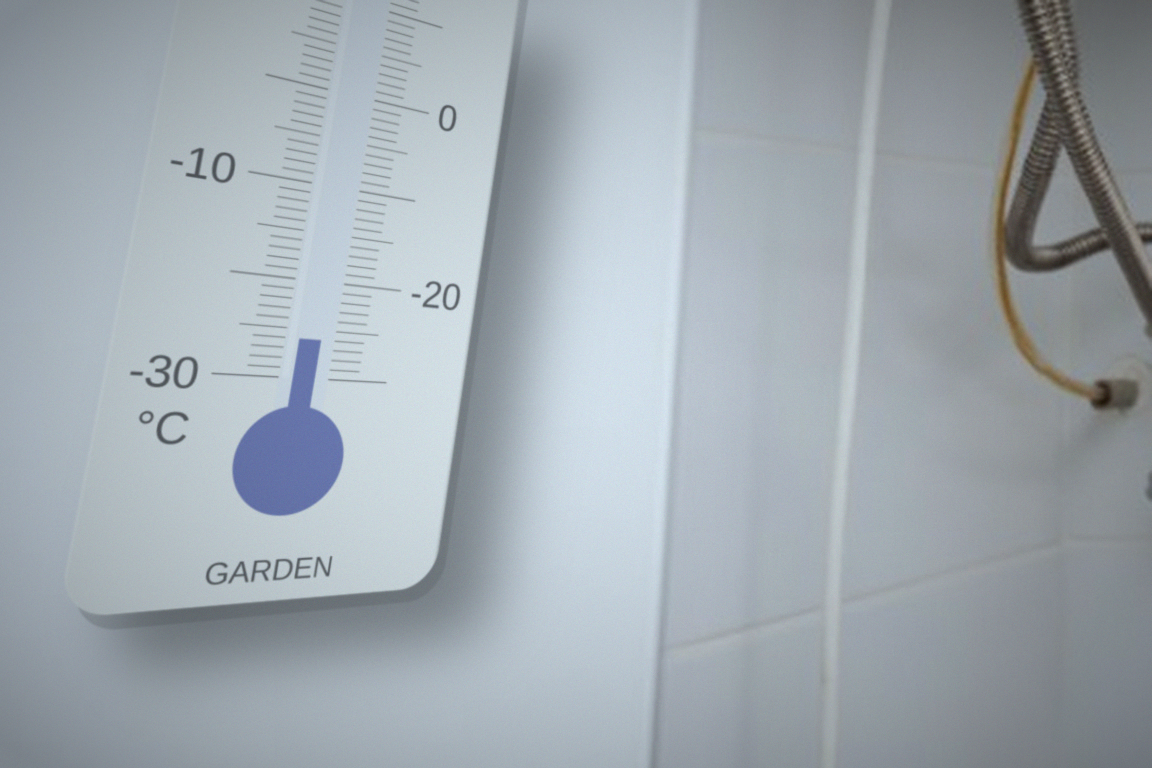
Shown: -26 °C
